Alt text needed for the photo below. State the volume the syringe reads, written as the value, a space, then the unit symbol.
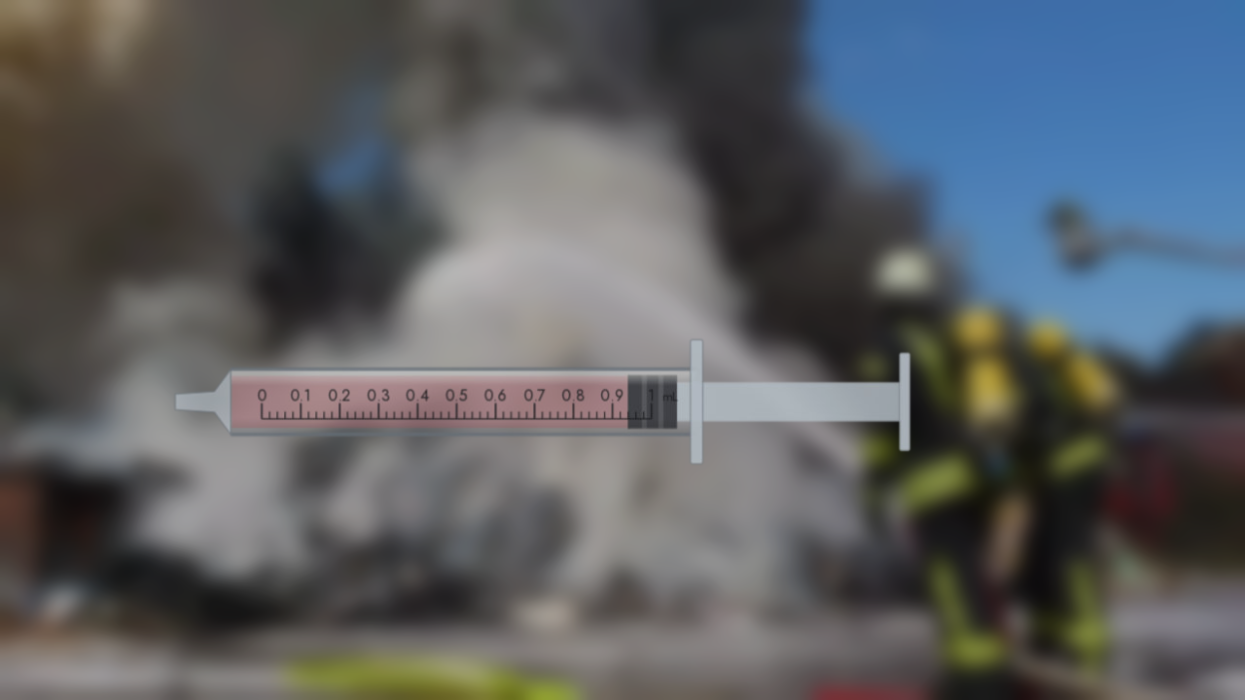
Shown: 0.94 mL
